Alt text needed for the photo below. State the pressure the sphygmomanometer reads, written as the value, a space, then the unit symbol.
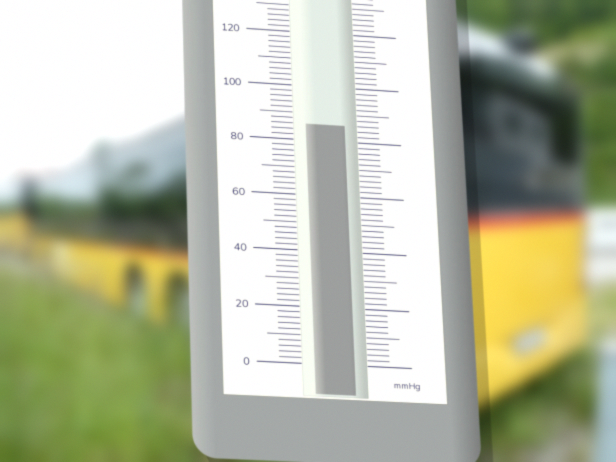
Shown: 86 mmHg
